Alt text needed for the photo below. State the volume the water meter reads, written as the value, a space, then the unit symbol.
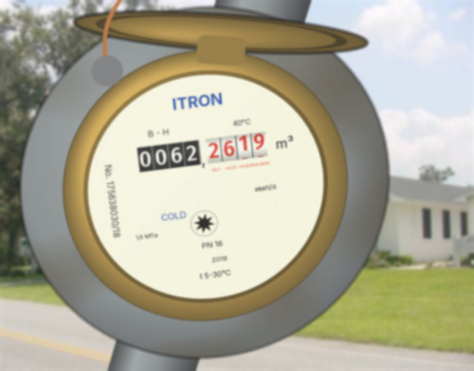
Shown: 62.2619 m³
